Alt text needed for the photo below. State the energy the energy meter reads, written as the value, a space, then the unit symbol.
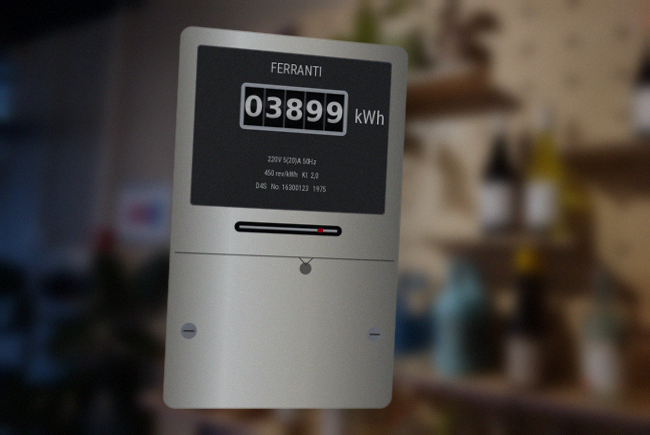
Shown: 3899 kWh
